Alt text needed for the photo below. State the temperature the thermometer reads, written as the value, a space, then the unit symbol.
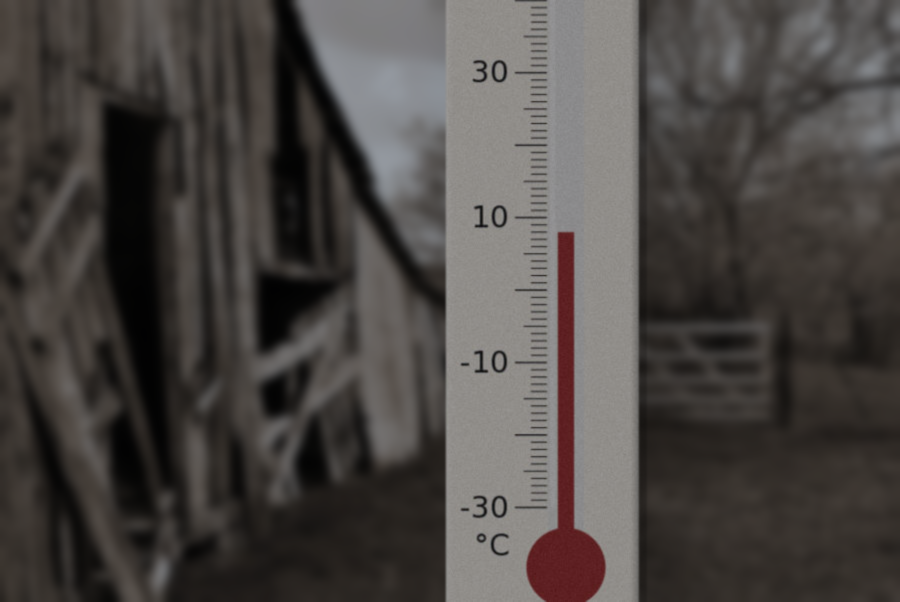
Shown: 8 °C
